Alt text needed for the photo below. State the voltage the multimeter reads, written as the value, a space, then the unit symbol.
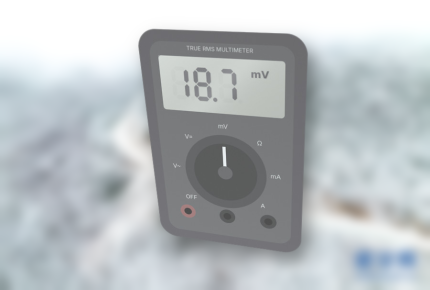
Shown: 18.7 mV
